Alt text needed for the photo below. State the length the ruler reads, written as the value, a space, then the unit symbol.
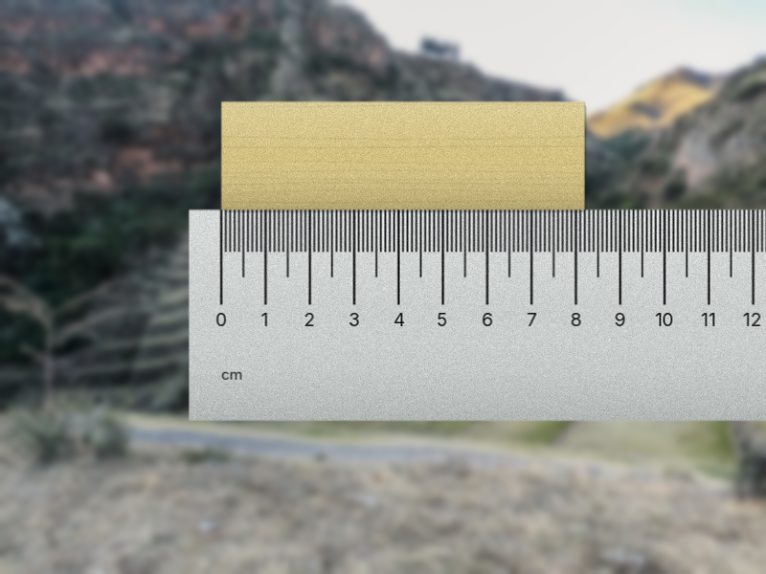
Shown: 8.2 cm
